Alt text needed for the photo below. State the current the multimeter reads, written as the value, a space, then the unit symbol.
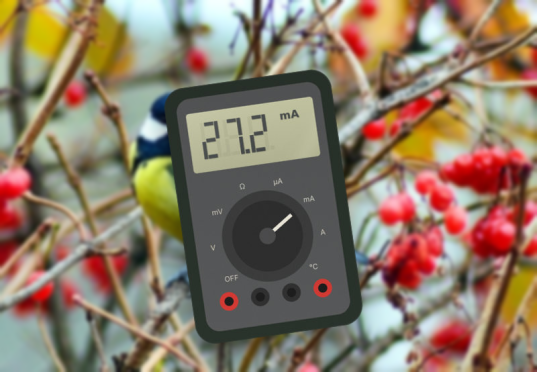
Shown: 27.2 mA
